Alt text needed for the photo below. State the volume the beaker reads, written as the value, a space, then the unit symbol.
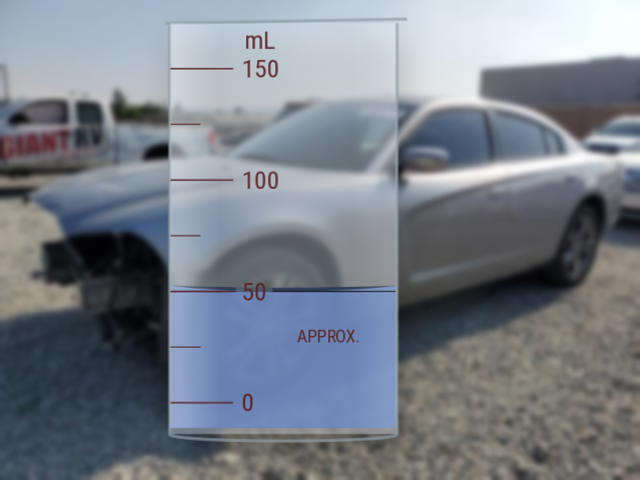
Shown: 50 mL
